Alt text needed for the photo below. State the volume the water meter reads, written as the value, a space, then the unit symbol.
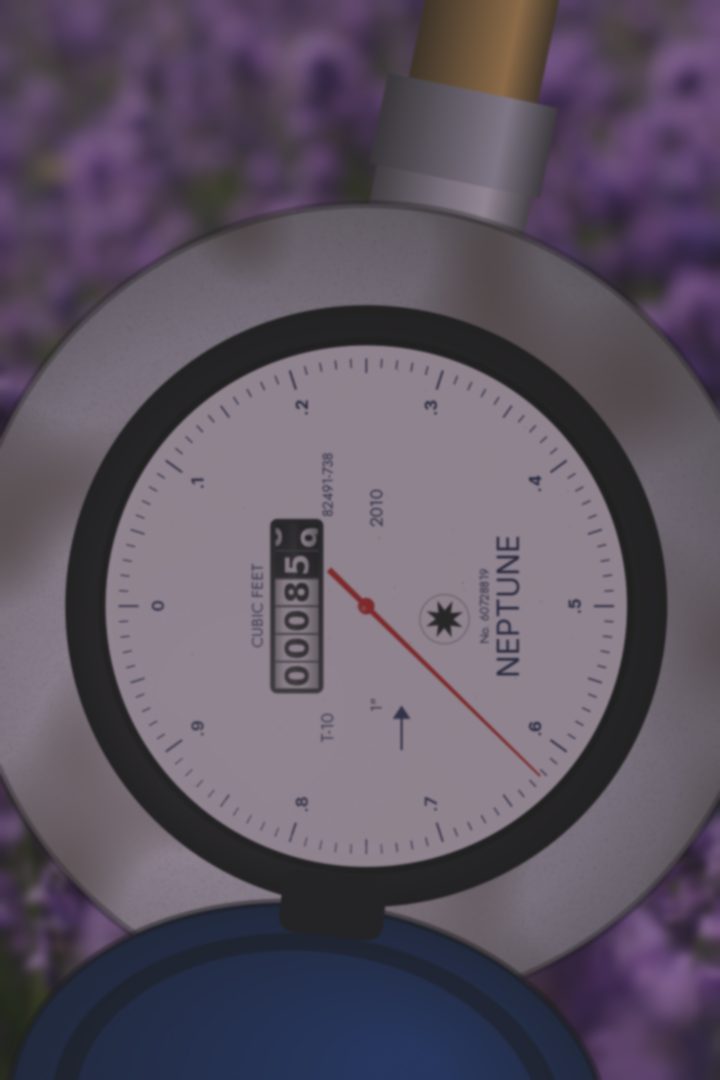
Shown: 858.62 ft³
